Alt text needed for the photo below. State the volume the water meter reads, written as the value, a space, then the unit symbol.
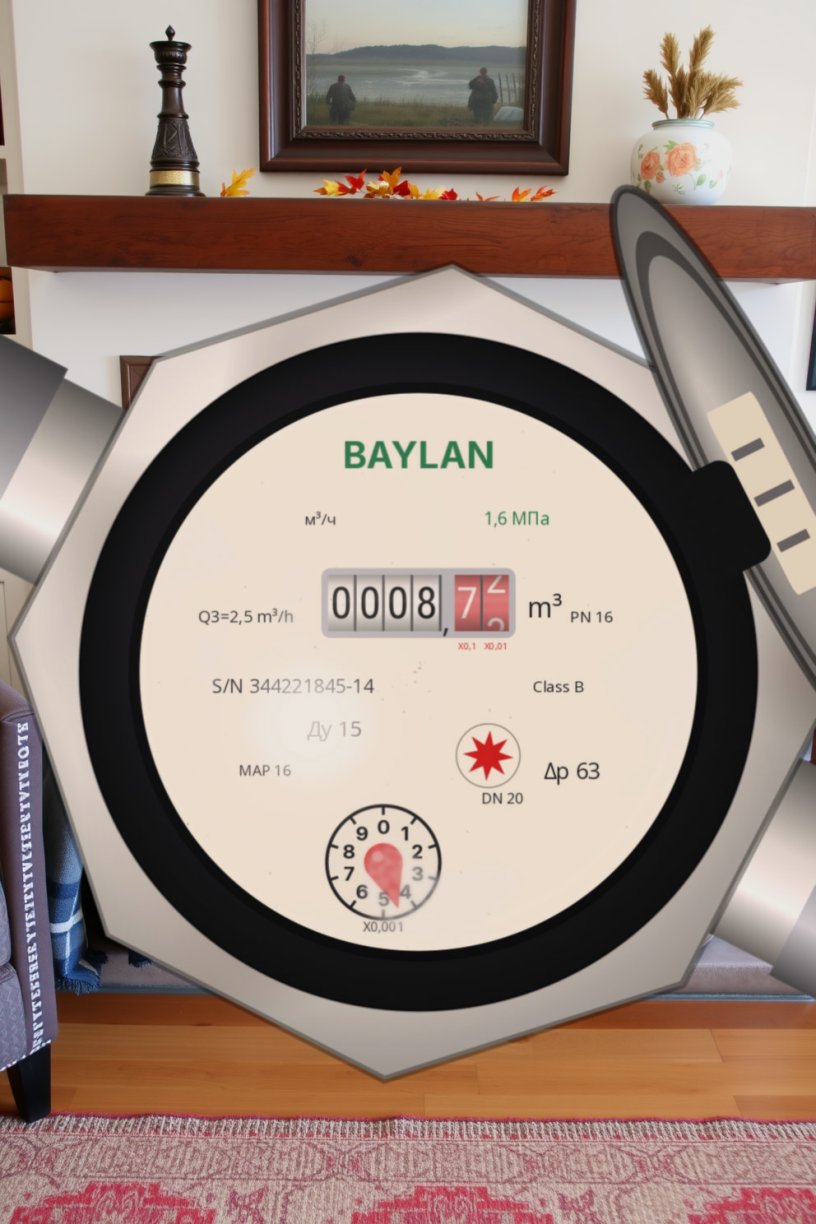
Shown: 8.724 m³
